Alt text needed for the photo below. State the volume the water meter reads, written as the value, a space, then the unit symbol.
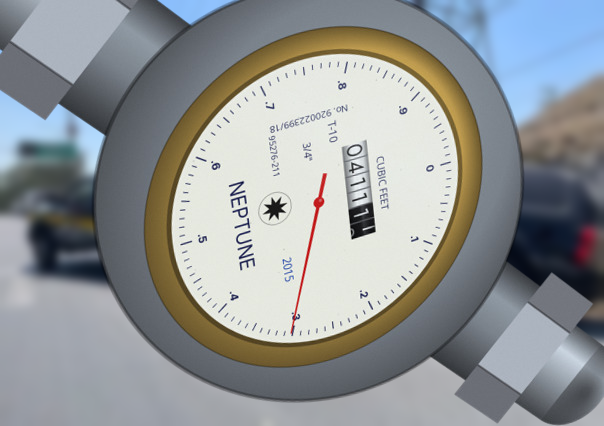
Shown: 41111.30 ft³
